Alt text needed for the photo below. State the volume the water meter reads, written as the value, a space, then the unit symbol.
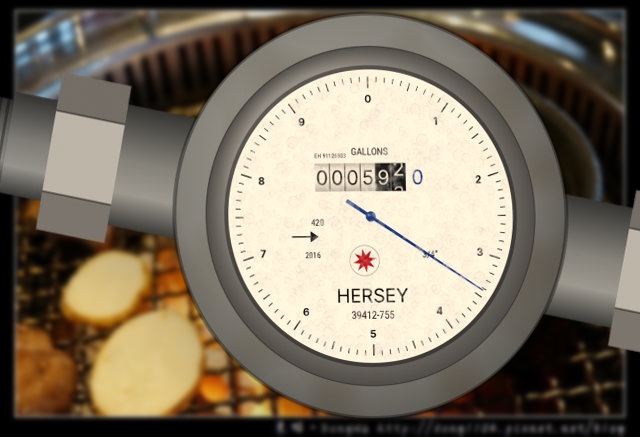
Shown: 5923.4 gal
